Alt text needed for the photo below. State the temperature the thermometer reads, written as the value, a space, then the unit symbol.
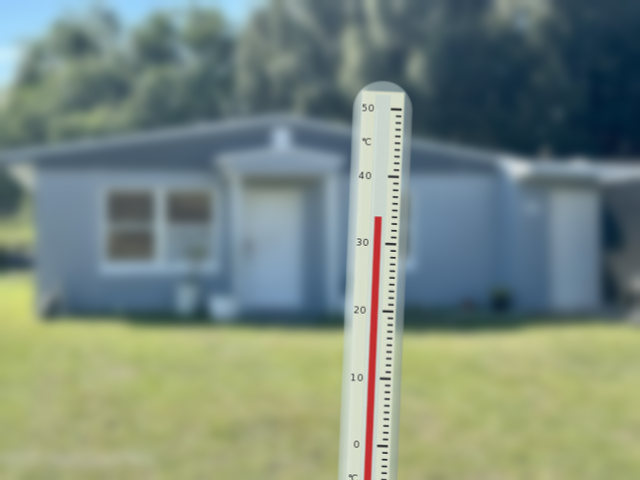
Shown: 34 °C
